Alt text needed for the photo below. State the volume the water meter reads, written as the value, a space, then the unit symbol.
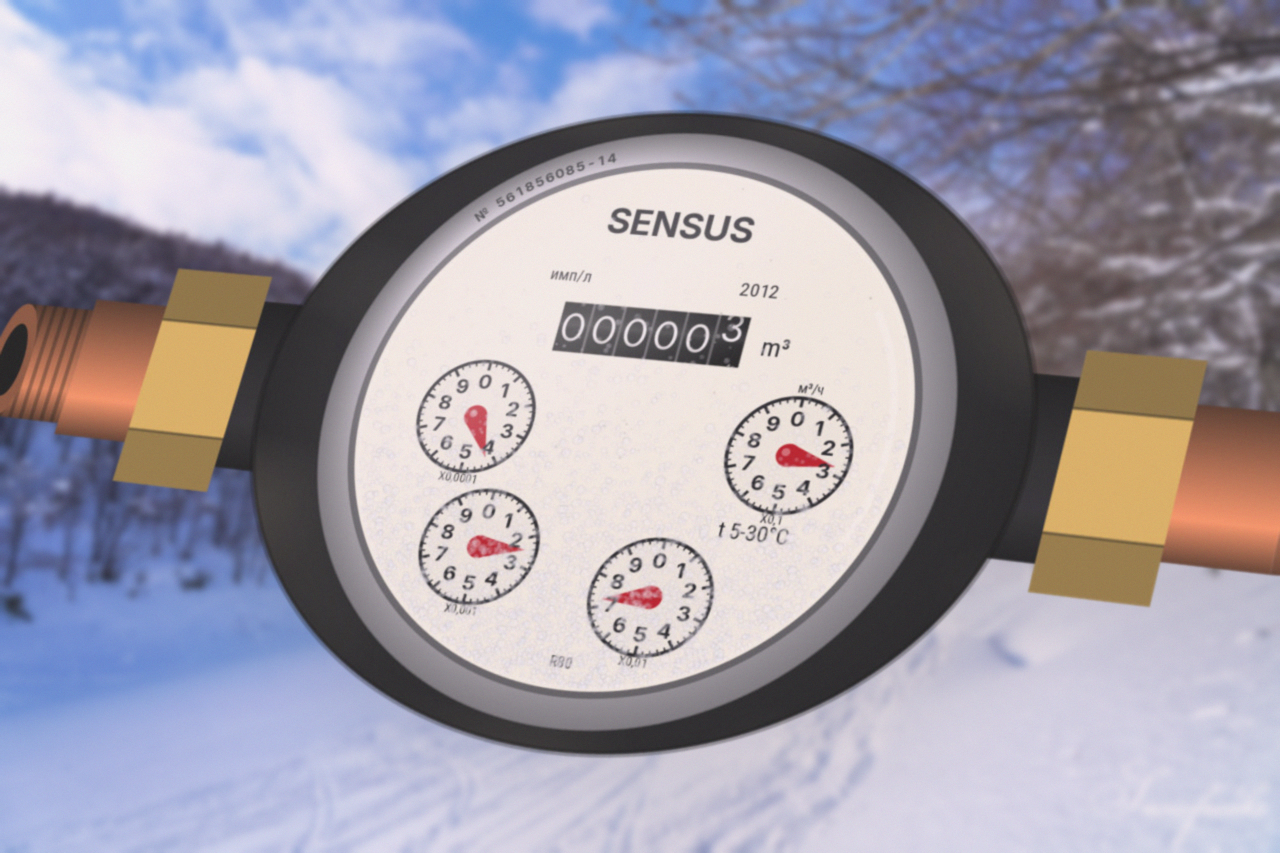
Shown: 3.2724 m³
